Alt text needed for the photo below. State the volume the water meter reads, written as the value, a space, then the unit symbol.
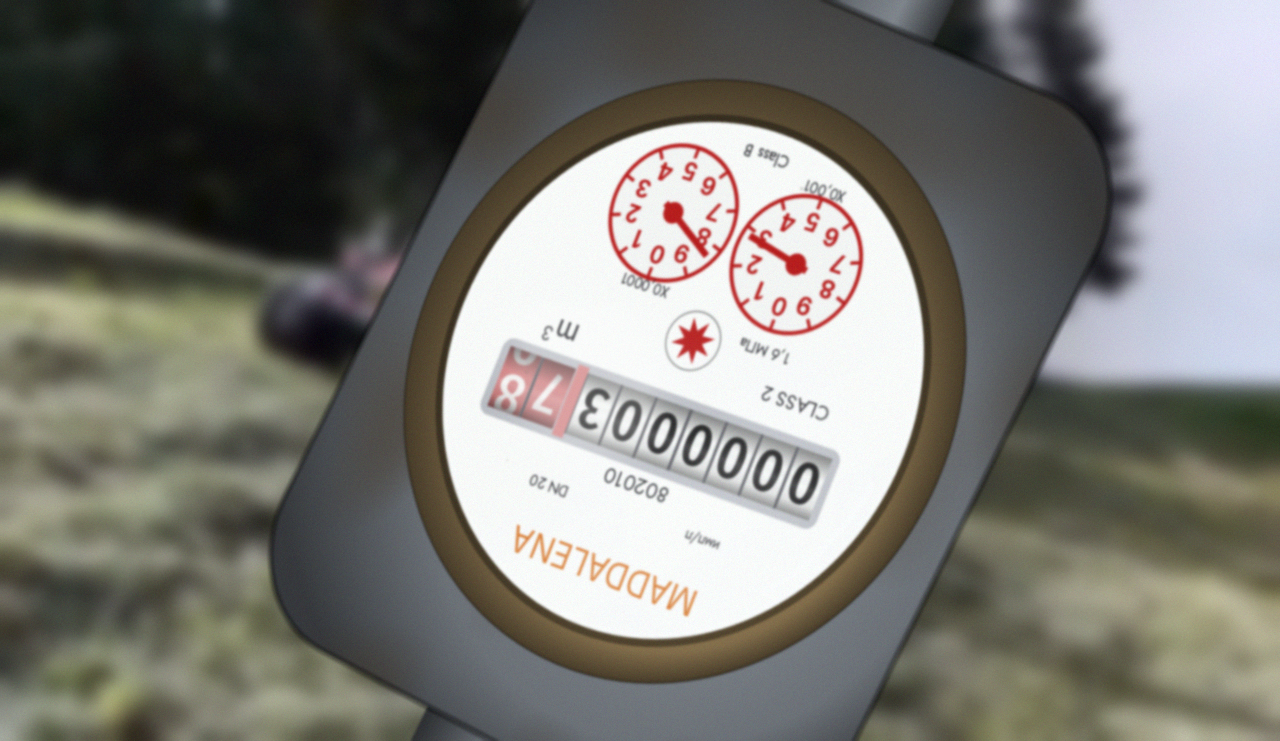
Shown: 3.7828 m³
